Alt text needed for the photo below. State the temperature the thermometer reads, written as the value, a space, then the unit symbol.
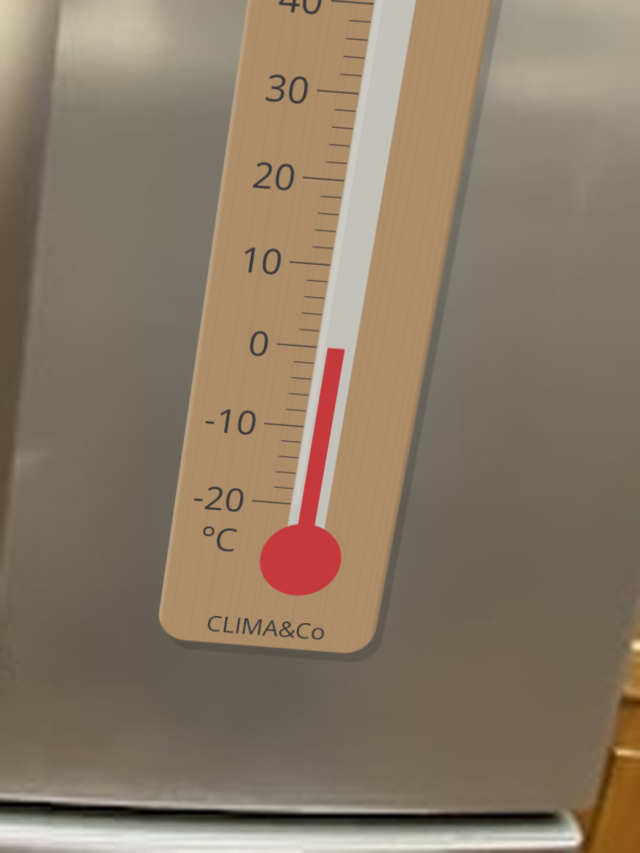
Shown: 0 °C
